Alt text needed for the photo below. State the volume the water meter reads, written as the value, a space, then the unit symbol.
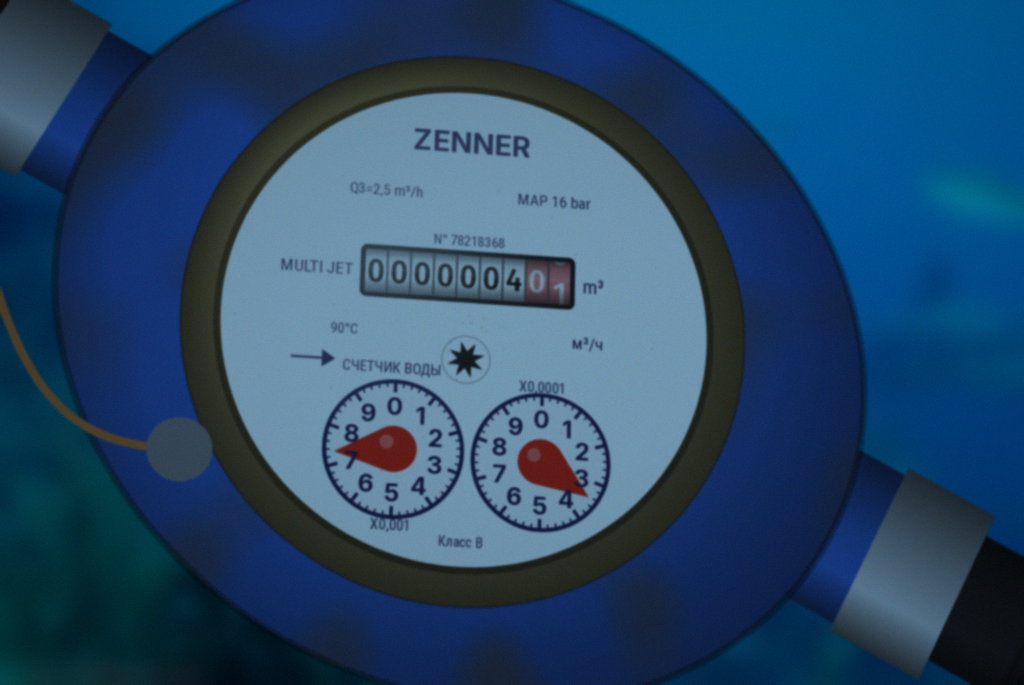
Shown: 4.0073 m³
